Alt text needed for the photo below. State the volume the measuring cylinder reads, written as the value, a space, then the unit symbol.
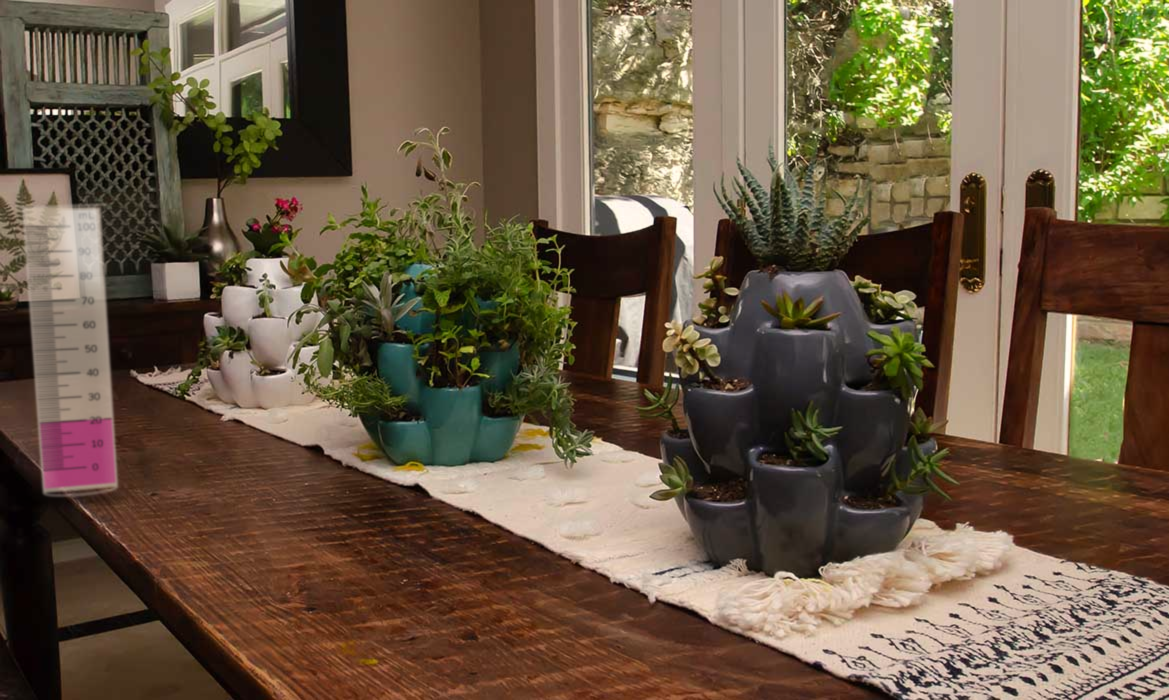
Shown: 20 mL
